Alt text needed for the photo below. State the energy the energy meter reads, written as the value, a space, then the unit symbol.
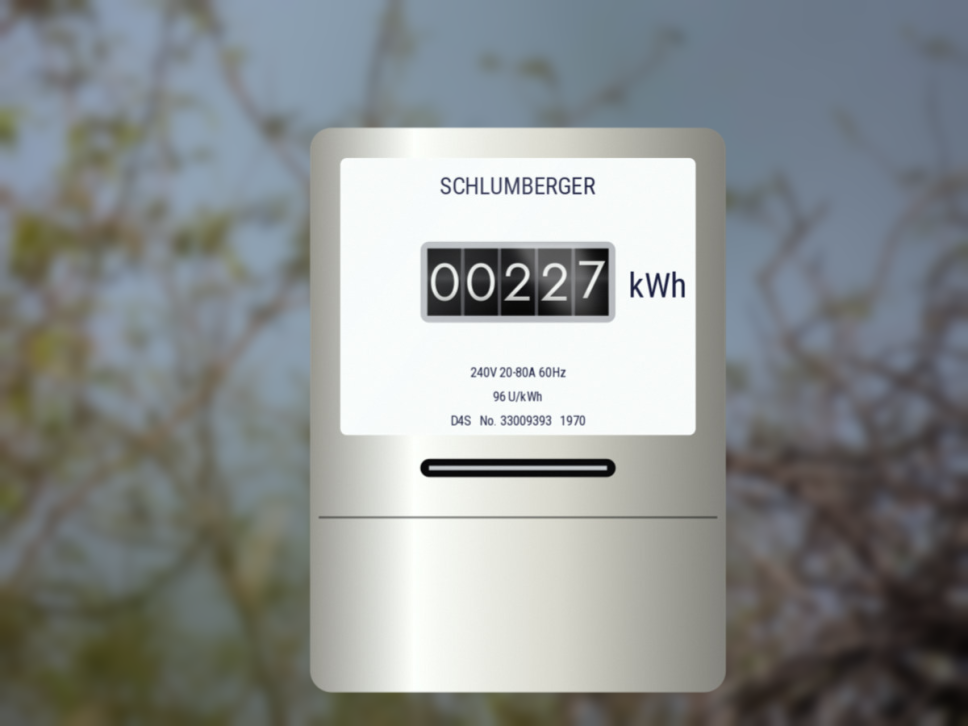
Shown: 227 kWh
